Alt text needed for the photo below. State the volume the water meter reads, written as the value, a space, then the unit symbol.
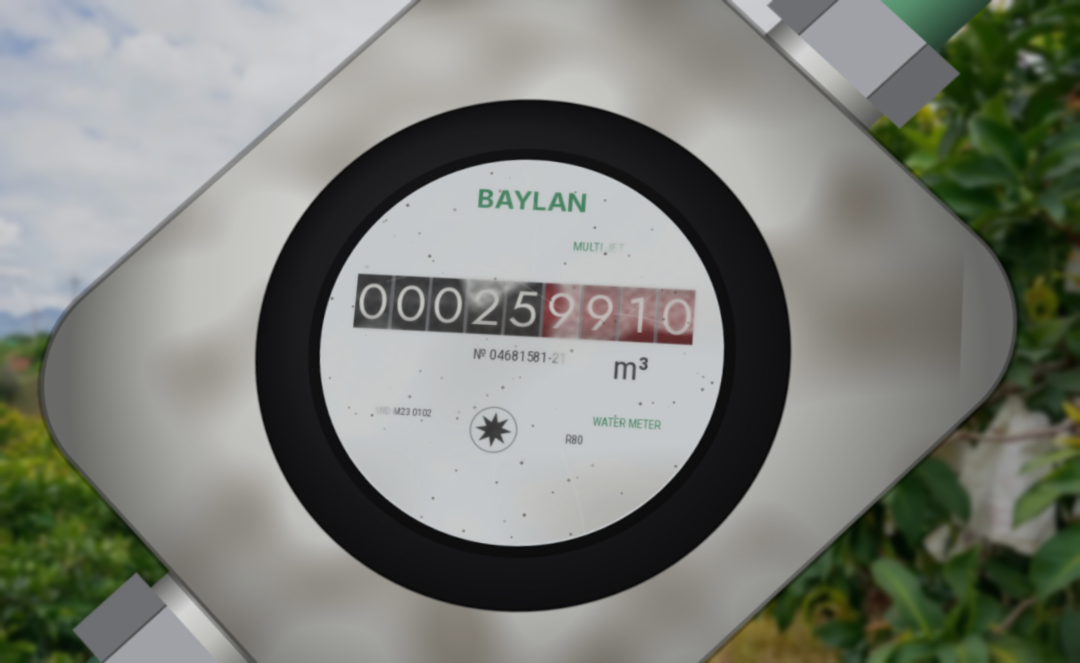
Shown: 25.9910 m³
